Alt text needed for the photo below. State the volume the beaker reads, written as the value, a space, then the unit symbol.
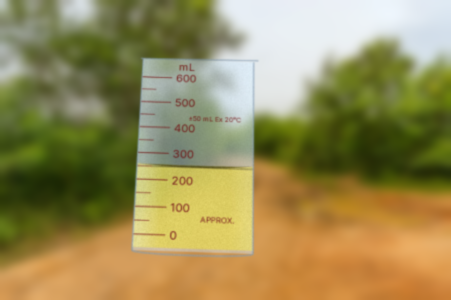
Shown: 250 mL
